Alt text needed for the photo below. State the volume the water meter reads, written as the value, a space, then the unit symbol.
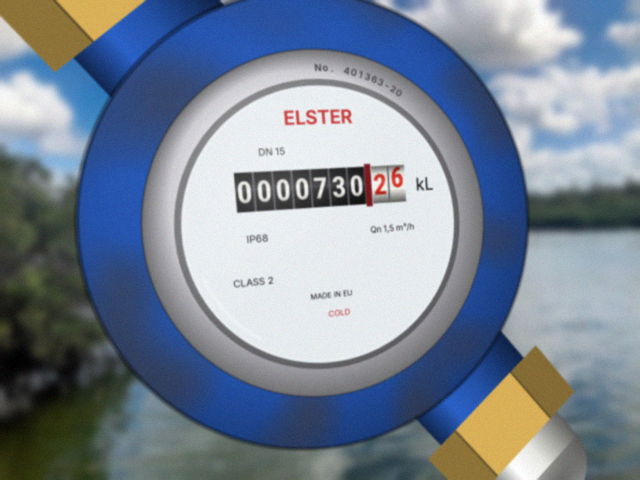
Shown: 730.26 kL
